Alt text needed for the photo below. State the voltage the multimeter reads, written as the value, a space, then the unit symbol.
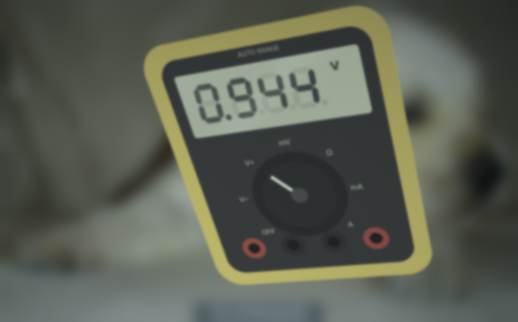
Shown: 0.944 V
